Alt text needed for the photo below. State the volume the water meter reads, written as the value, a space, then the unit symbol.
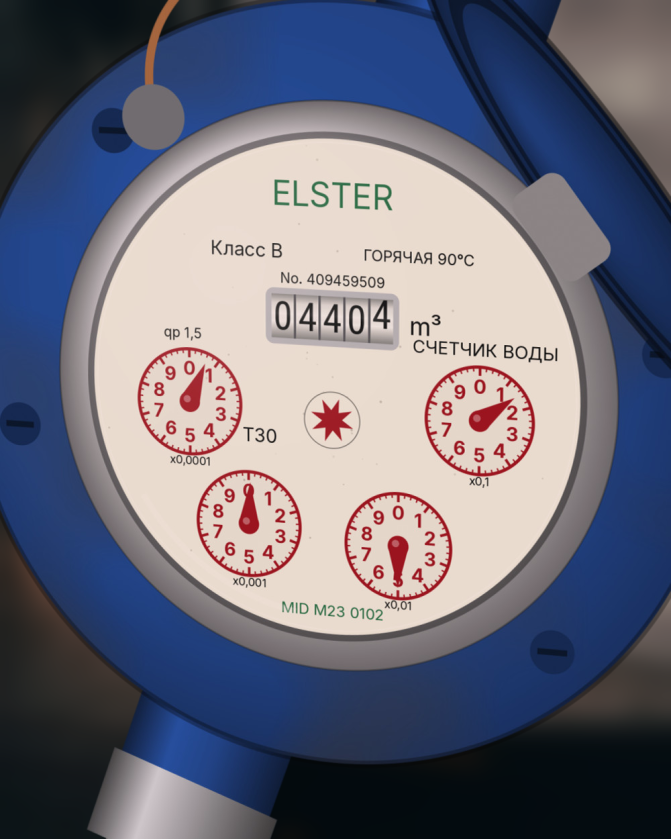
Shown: 4404.1500 m³
